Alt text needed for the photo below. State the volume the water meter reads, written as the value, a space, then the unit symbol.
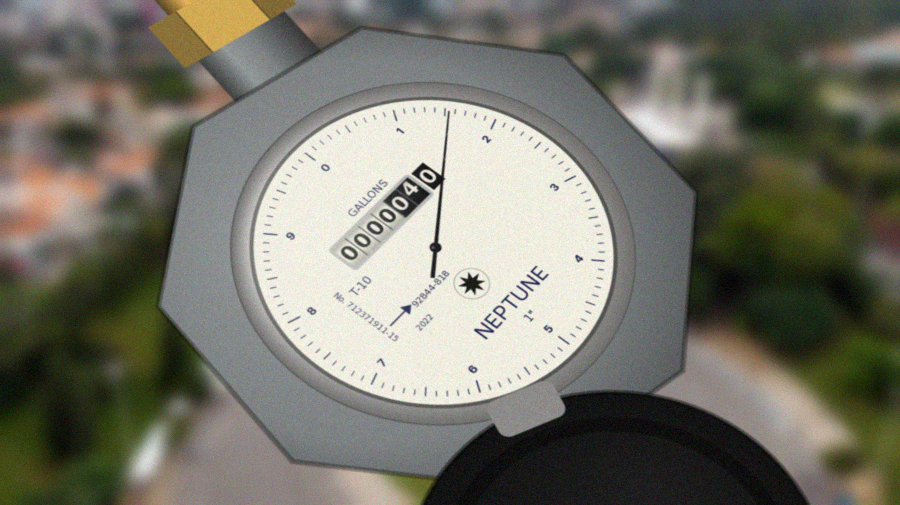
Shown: 41.5 gal
